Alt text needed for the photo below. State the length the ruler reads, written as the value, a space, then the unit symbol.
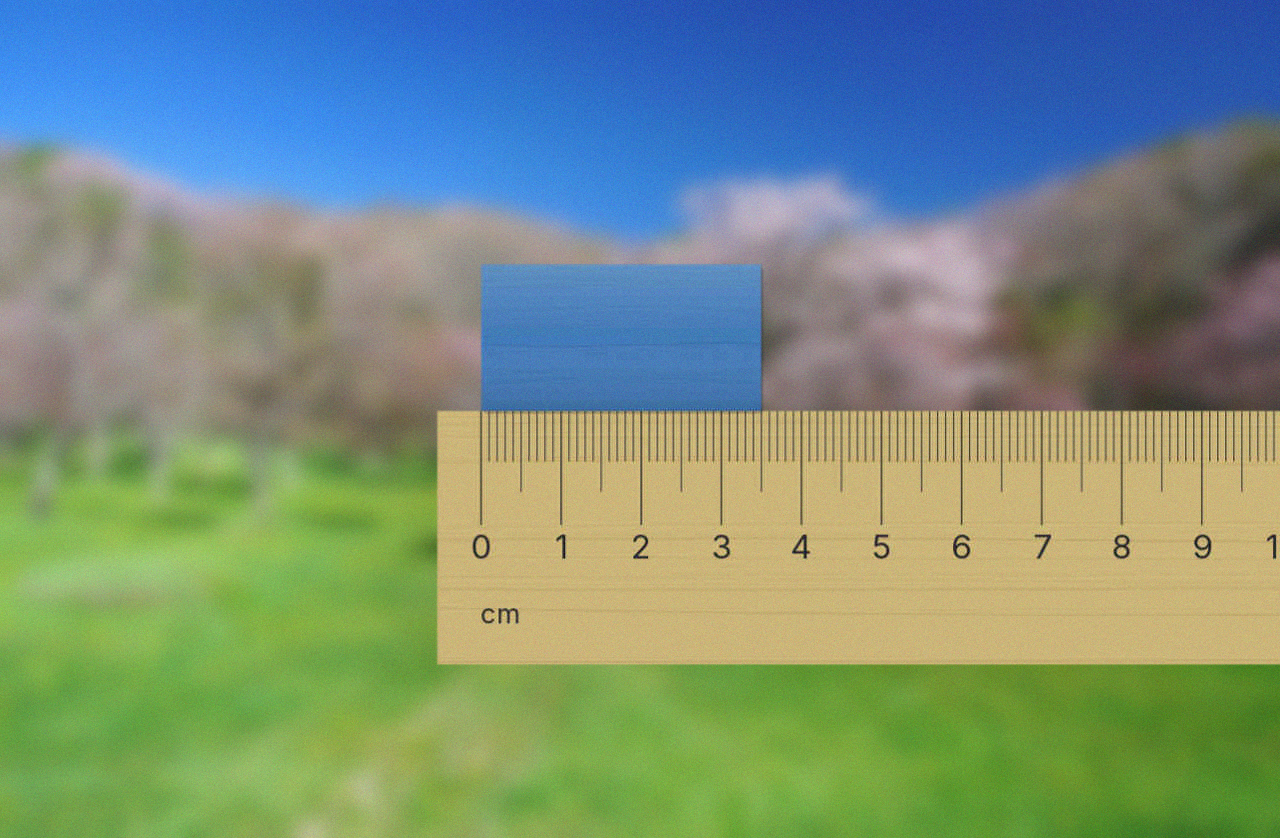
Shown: 3.5 cm
